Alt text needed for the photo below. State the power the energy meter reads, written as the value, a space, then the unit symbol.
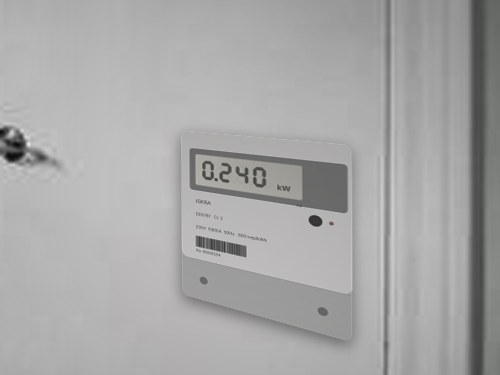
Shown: 0.240 kW
